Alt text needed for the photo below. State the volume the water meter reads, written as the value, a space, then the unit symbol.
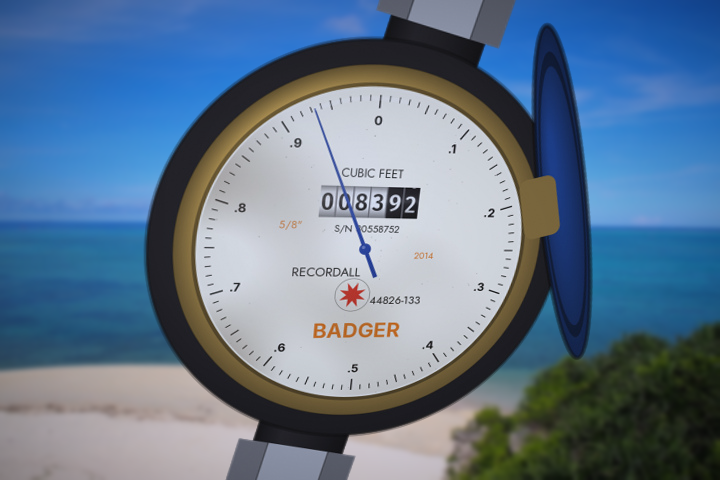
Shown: 8391.93 ft³
